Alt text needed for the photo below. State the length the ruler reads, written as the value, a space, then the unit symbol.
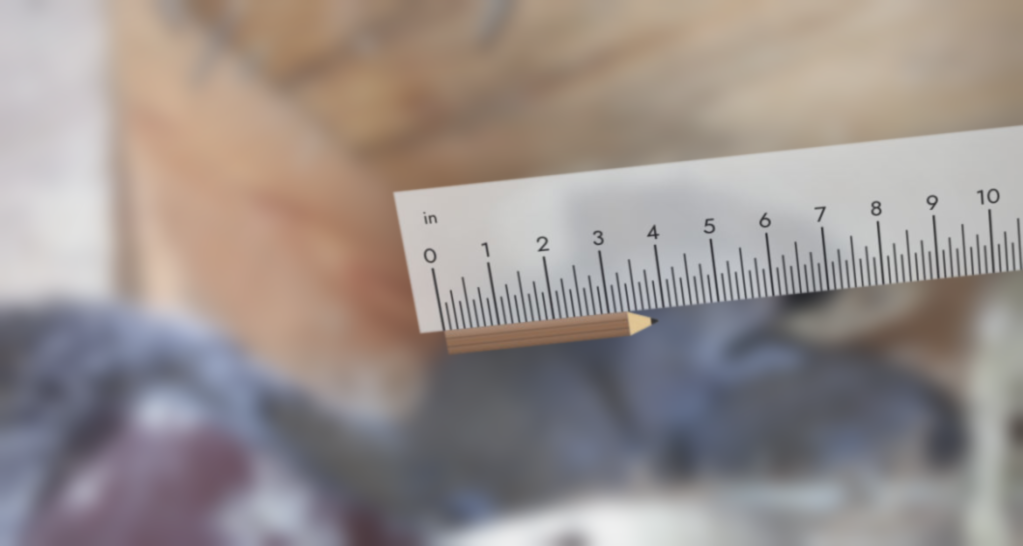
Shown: 3.875 in
